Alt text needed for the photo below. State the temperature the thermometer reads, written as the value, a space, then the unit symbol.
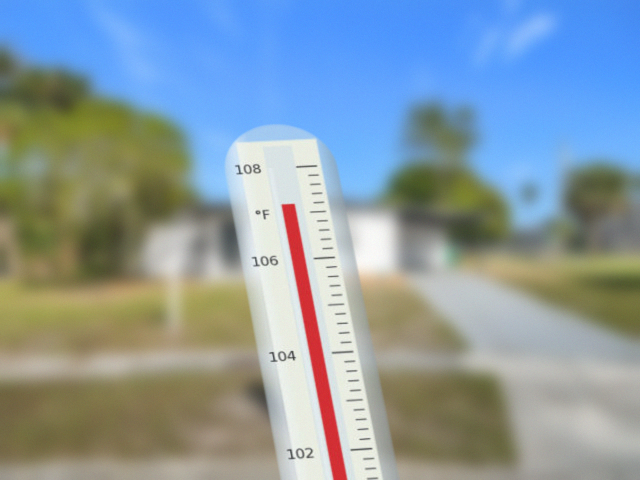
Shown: 107.2 °F
